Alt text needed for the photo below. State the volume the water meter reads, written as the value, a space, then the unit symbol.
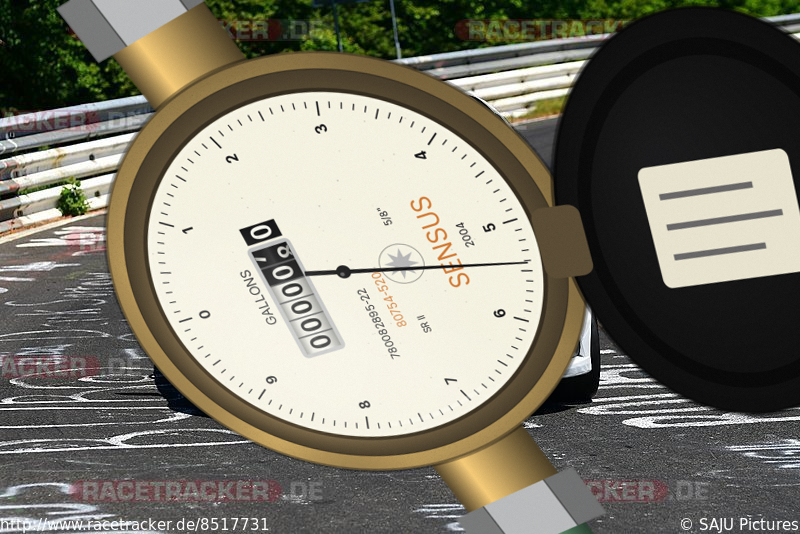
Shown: 75.4 gal
